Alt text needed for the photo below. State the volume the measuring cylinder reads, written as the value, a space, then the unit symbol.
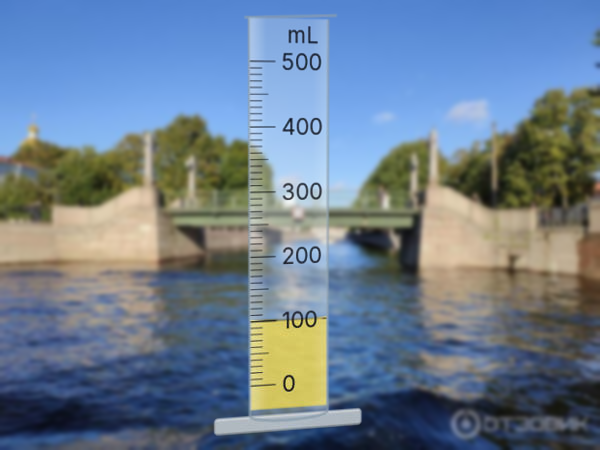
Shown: 100 mL
